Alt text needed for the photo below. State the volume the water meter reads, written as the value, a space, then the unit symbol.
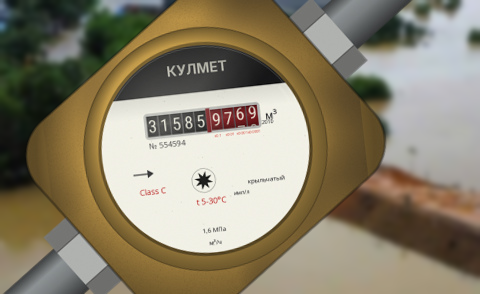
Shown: 31585.9769 m³
